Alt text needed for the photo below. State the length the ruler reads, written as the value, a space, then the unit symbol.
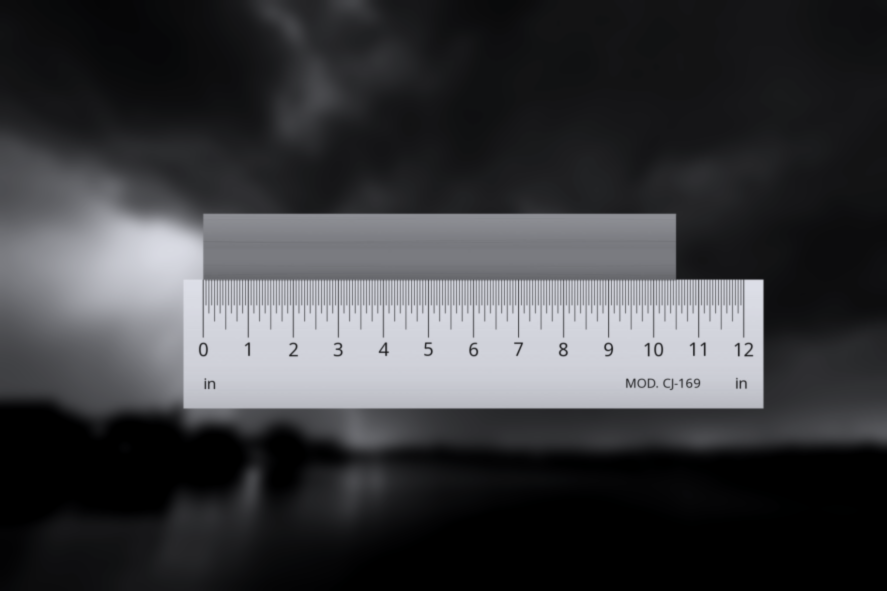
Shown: 10.5 in
